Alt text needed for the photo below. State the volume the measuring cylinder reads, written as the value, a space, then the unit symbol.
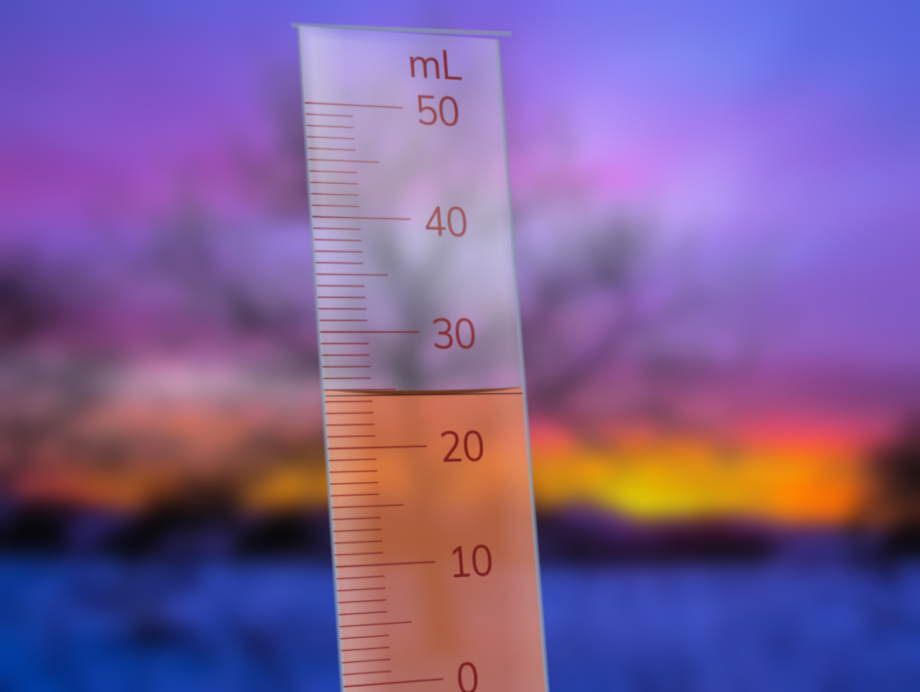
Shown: 24.5 mL
